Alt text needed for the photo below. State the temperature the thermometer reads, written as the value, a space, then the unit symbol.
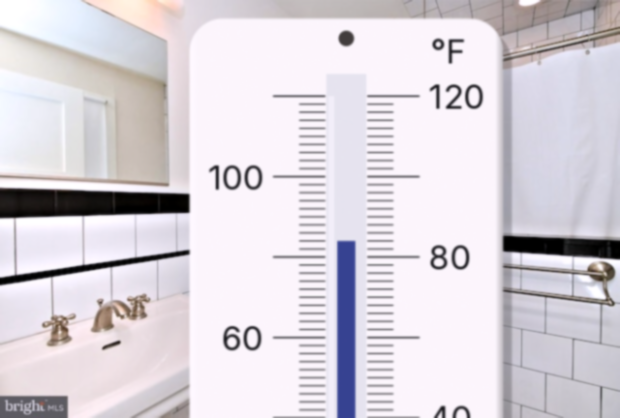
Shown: 84 °F
